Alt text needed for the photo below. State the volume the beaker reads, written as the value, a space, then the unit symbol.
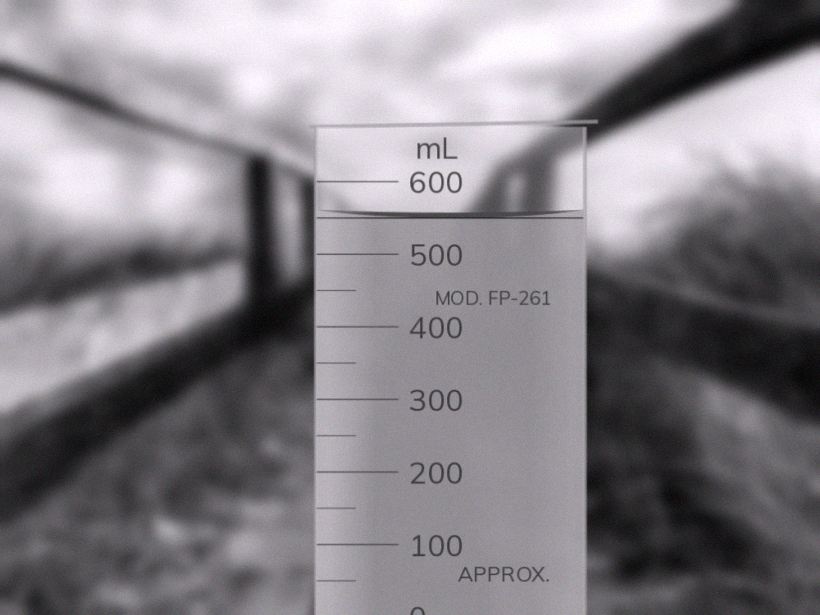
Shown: 550 mL
